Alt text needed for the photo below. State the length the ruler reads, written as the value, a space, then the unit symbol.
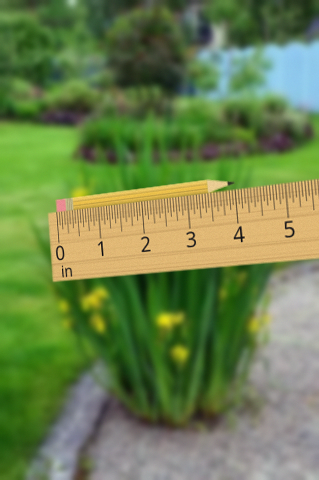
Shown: 4 in
